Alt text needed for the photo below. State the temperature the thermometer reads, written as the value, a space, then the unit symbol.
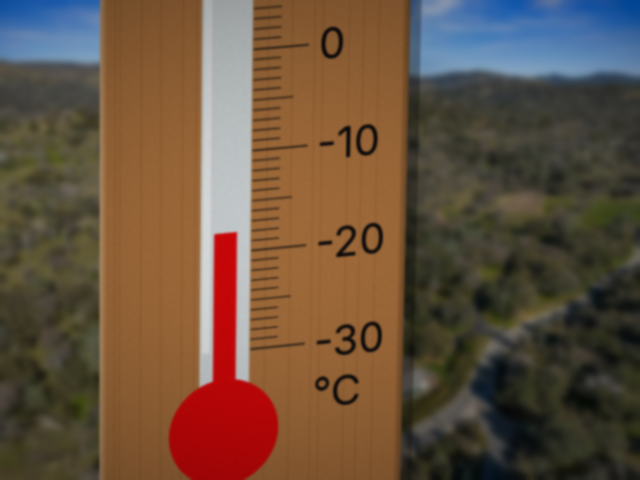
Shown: -18 °C
